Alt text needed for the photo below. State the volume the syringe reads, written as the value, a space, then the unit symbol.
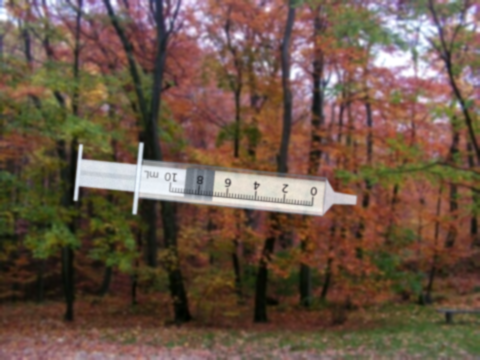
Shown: 7 mL
